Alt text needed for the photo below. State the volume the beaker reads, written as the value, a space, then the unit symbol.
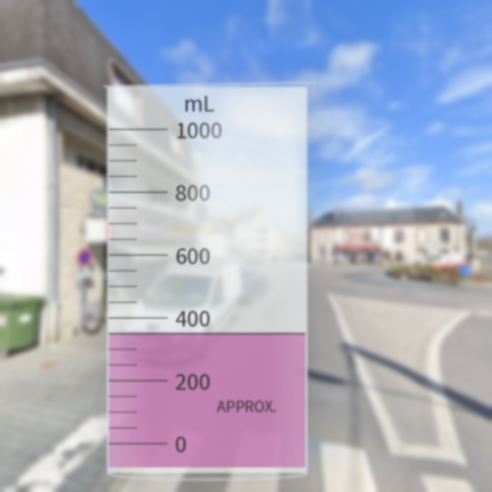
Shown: 350 mL
